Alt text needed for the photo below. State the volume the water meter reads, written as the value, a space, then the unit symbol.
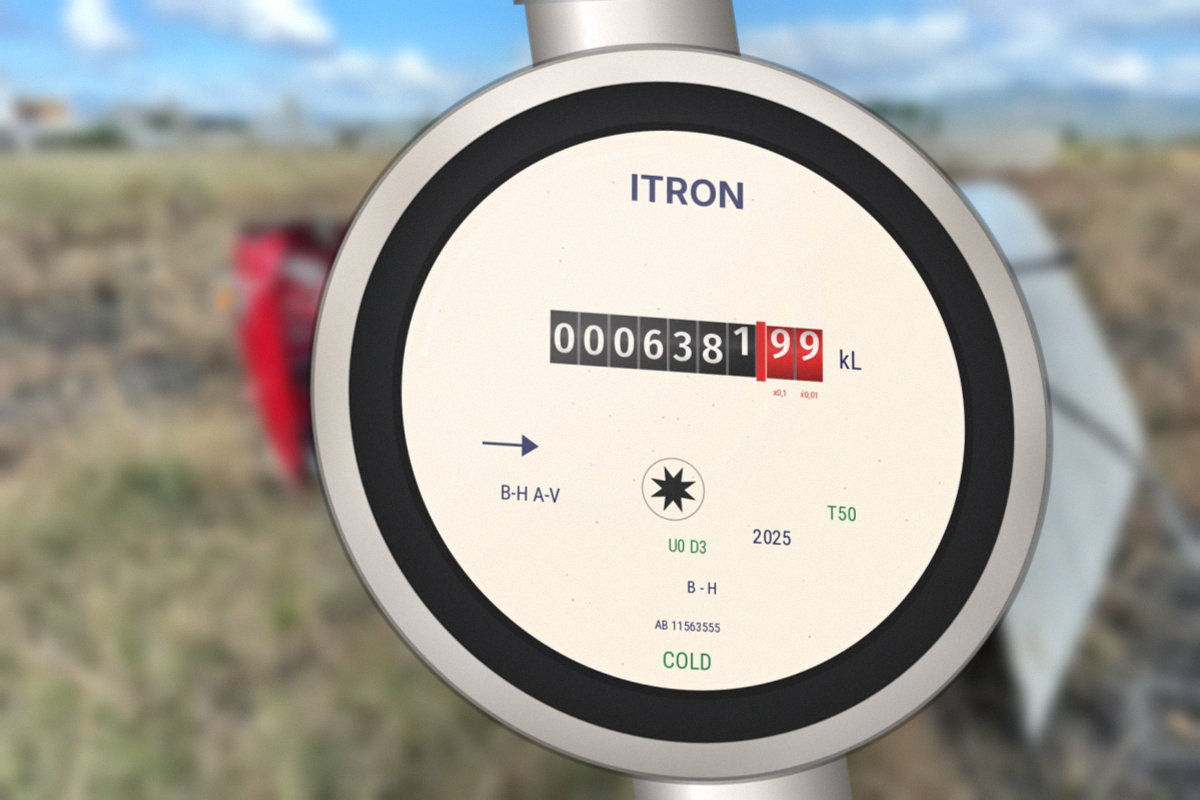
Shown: 6381.99 kL
